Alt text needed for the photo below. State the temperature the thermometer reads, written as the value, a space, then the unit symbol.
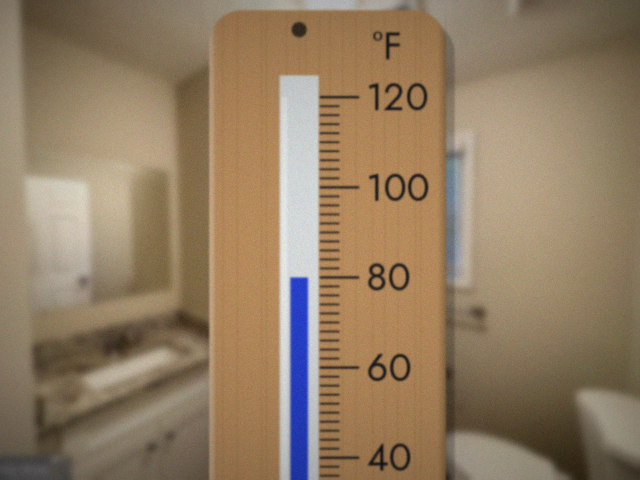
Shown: 80 °F
